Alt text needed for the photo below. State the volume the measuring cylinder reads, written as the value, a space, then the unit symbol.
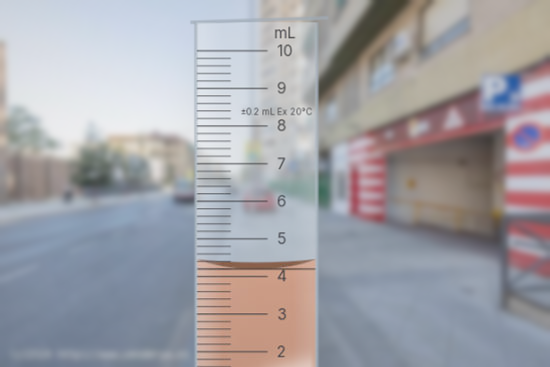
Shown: 4.2 mL
